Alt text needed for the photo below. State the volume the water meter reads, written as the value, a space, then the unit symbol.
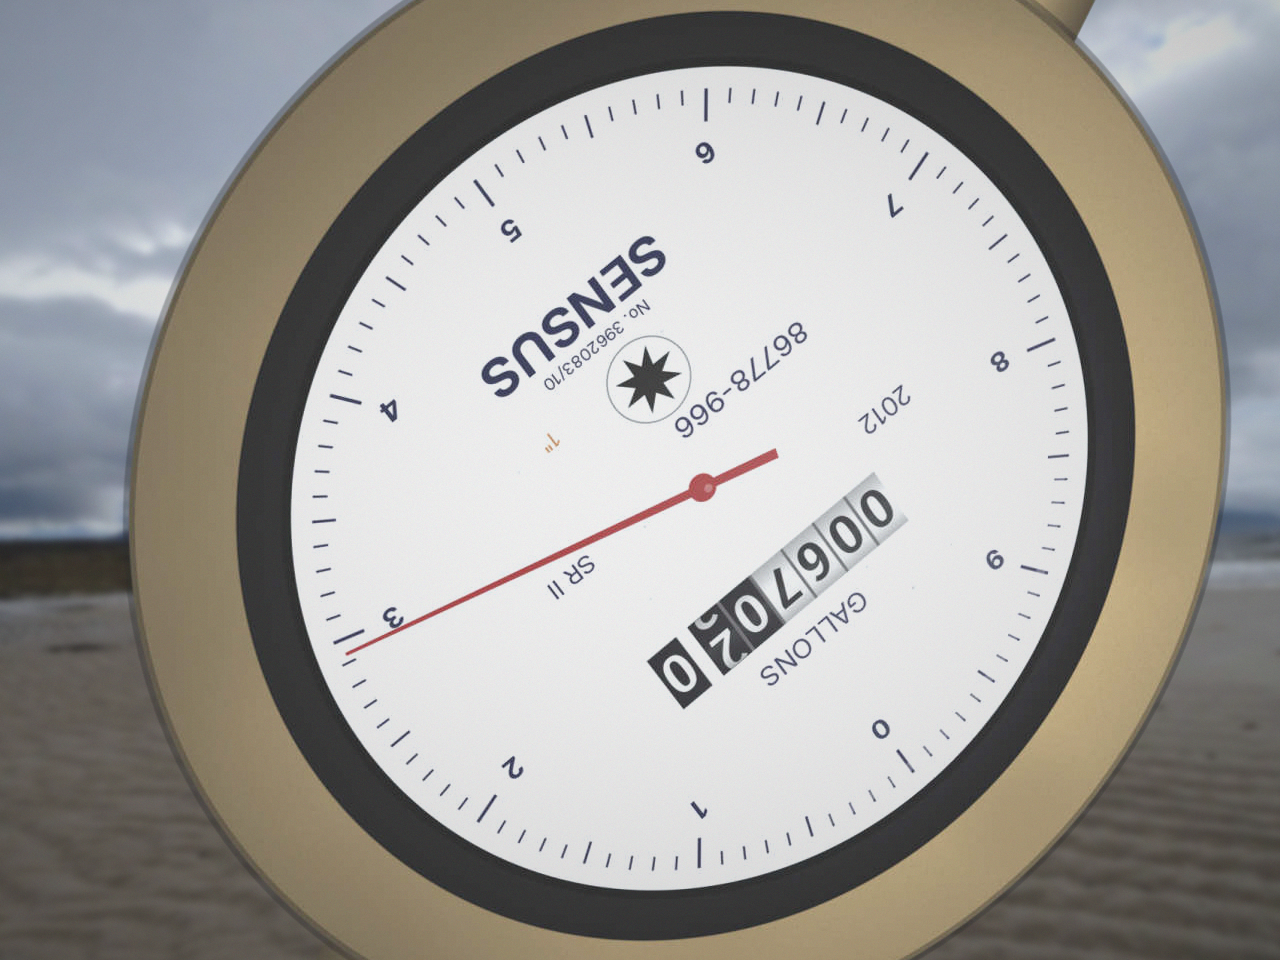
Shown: 67022.9 gal
